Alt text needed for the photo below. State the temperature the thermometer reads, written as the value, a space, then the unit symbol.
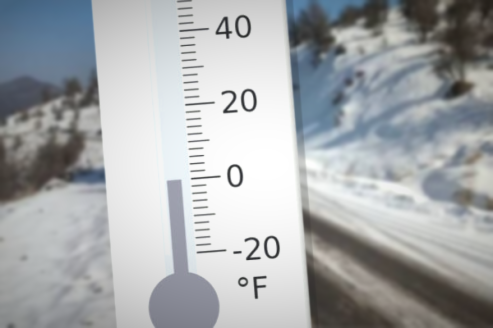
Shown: 0 °F
